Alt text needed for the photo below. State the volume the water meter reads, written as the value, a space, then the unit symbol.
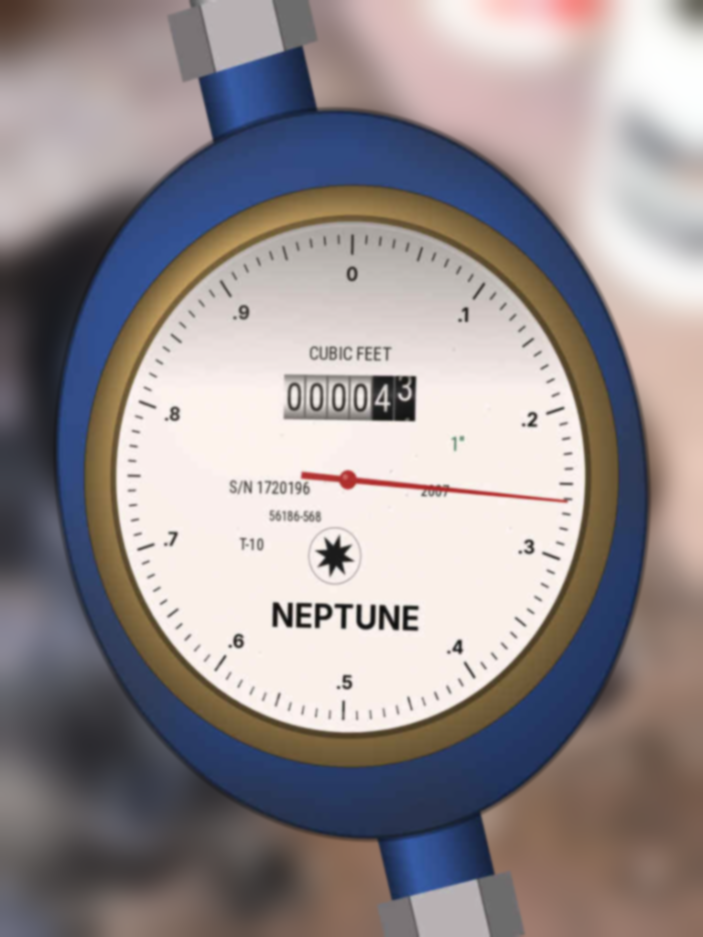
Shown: 43.26 ft³
